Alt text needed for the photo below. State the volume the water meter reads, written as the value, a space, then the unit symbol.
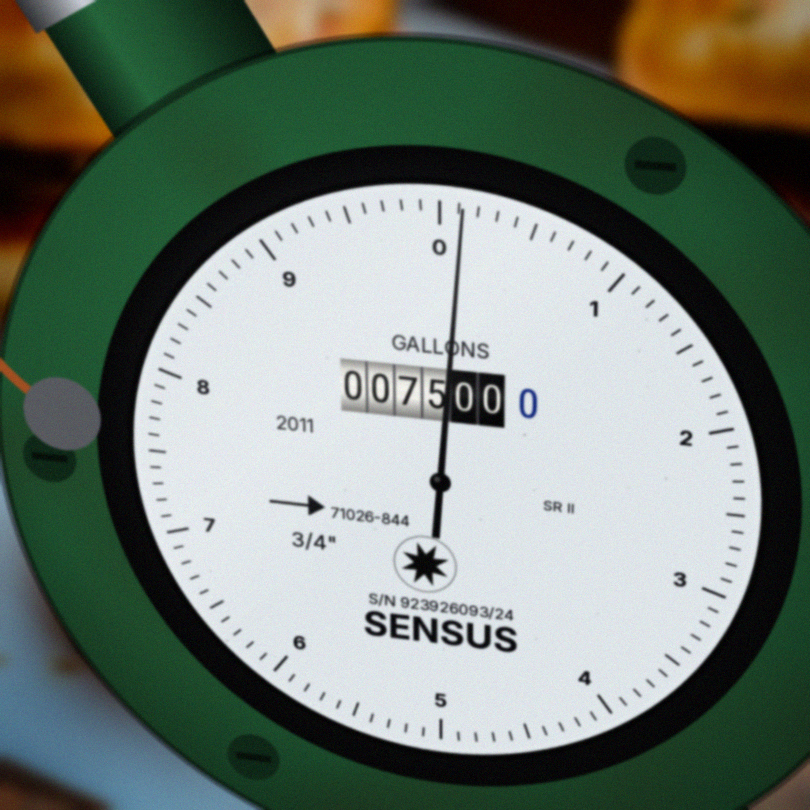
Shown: 75000.1 gal
